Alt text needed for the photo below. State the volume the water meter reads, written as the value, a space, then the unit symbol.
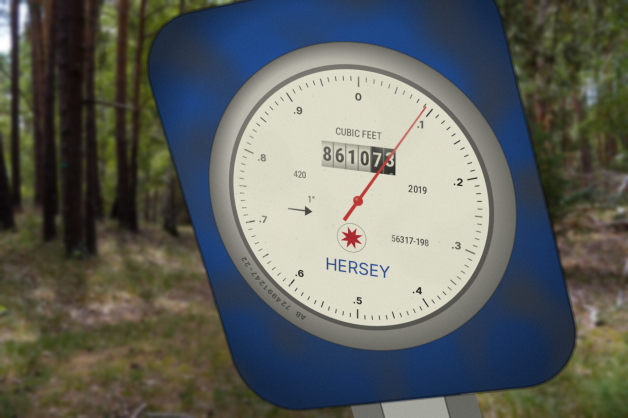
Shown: 861073.09 ft³
